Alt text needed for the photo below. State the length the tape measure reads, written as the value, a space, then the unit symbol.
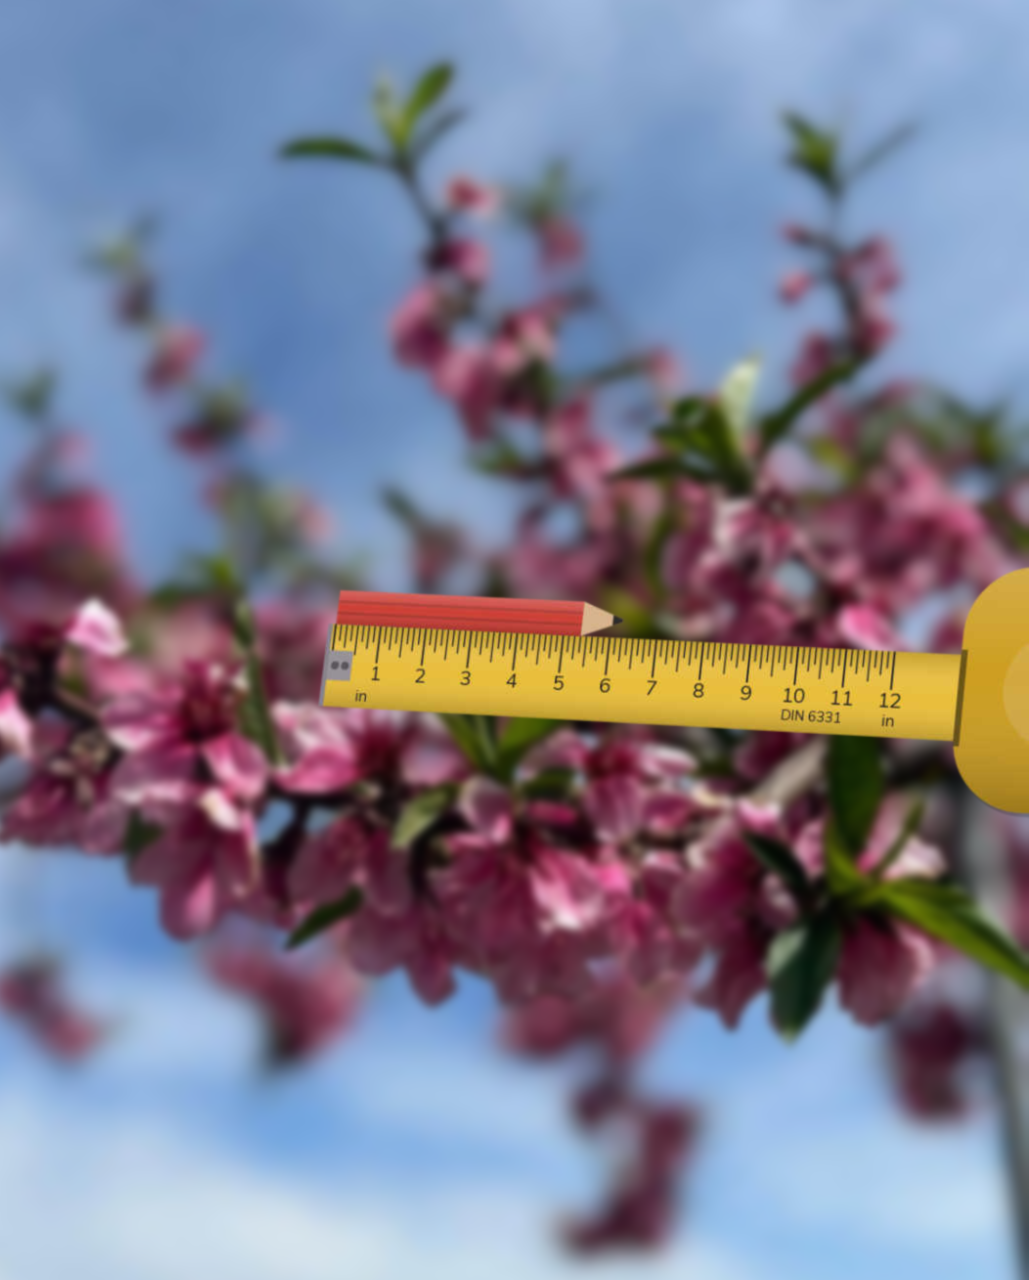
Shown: 6.25 in
